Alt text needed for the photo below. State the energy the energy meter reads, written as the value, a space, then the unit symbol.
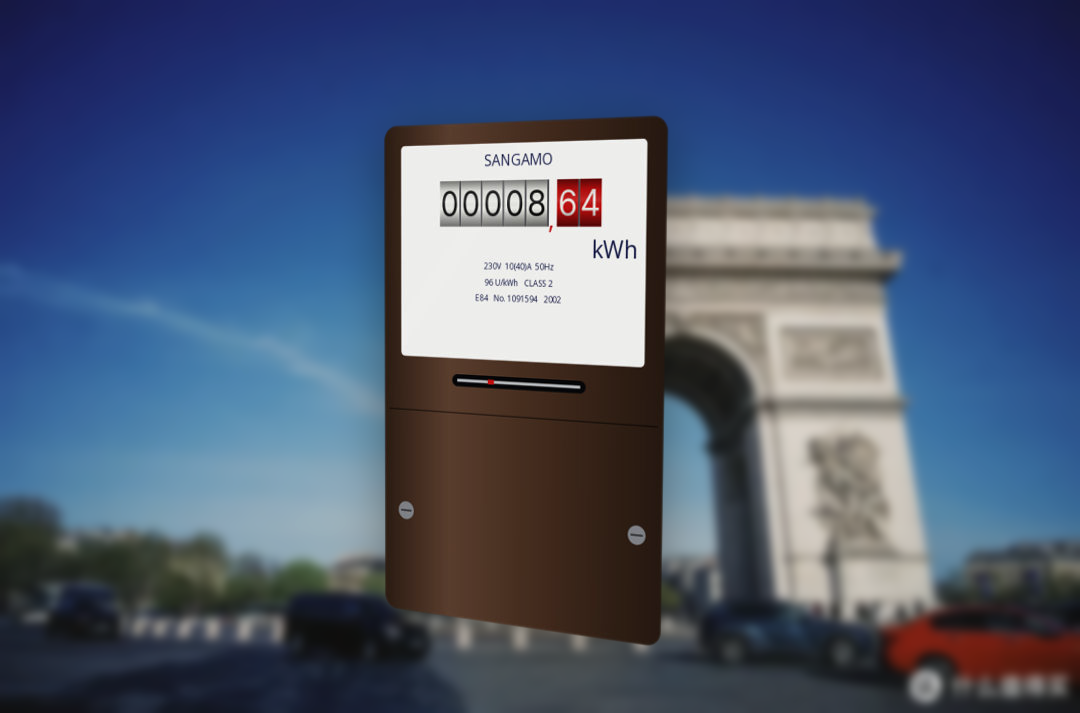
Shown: 8.64 kWh
